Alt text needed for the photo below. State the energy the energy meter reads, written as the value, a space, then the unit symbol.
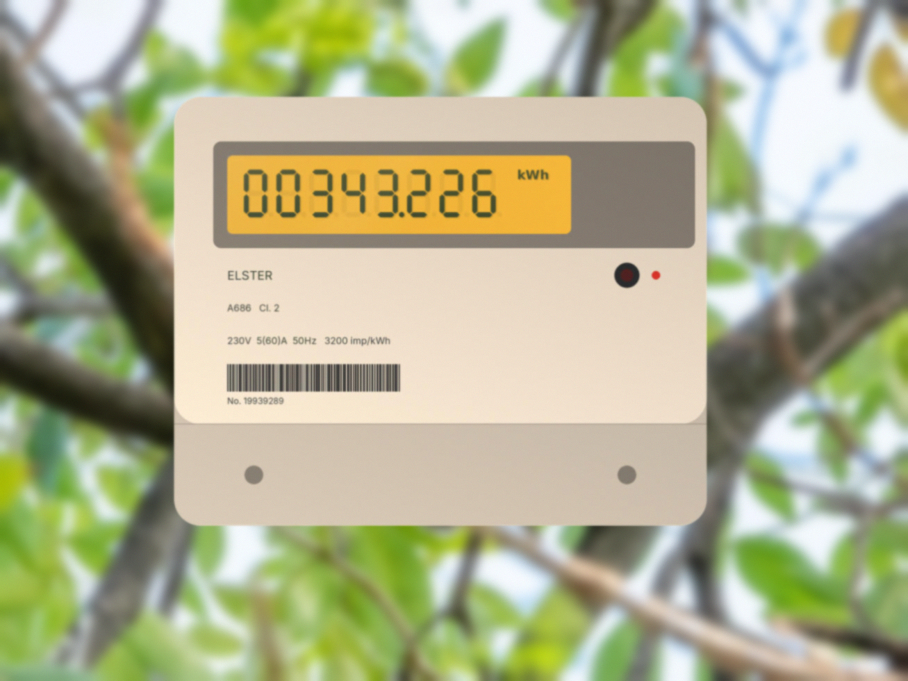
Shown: 343.226 kWh
